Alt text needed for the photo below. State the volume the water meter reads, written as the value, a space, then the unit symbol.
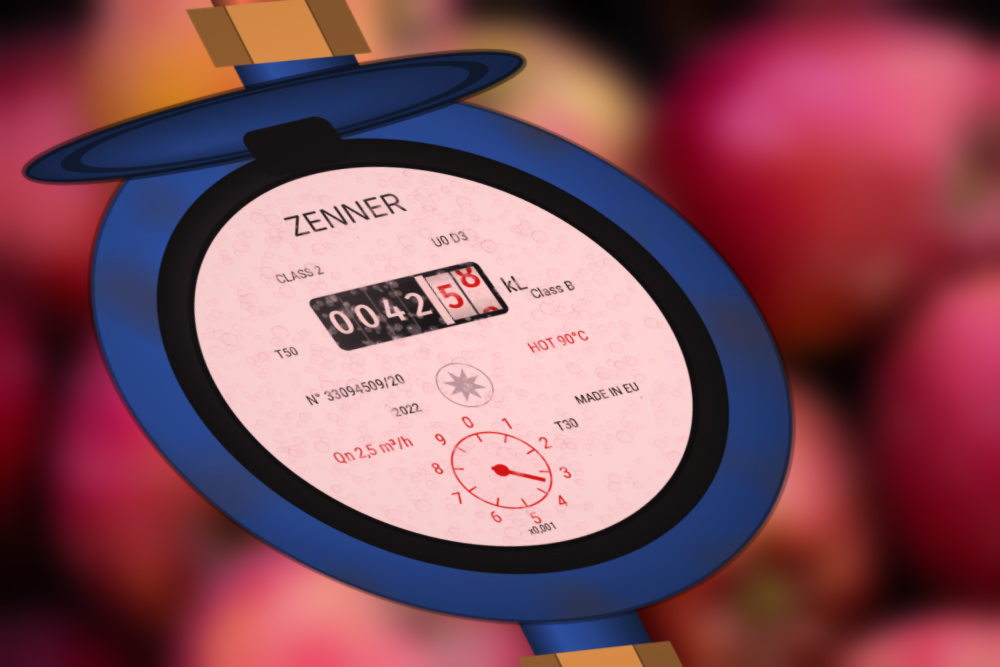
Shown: 42.583 kL
